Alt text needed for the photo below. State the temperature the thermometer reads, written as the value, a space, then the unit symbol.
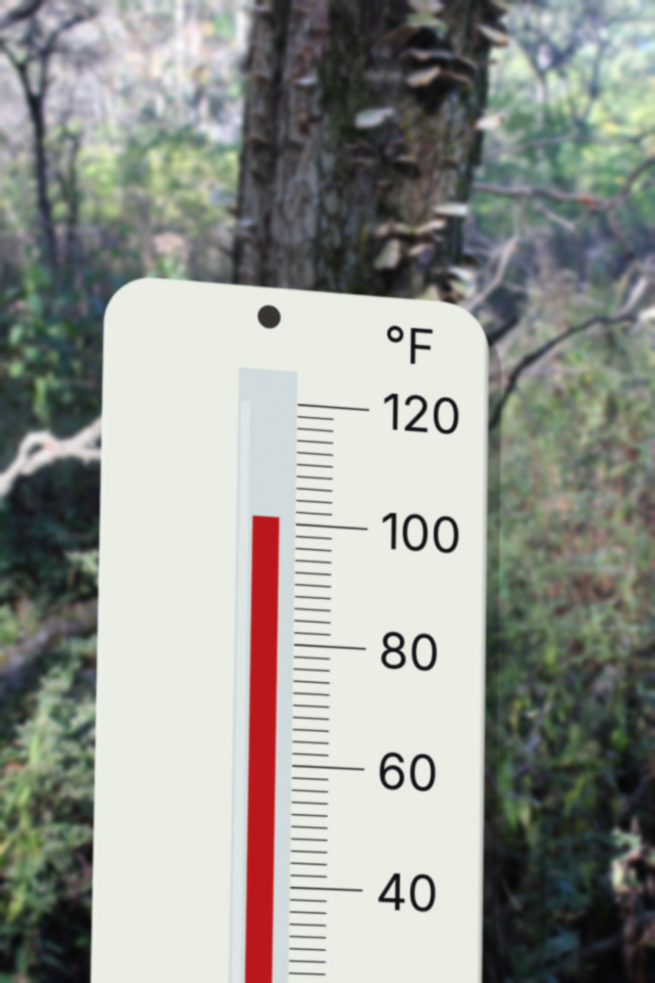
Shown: 101 °F
